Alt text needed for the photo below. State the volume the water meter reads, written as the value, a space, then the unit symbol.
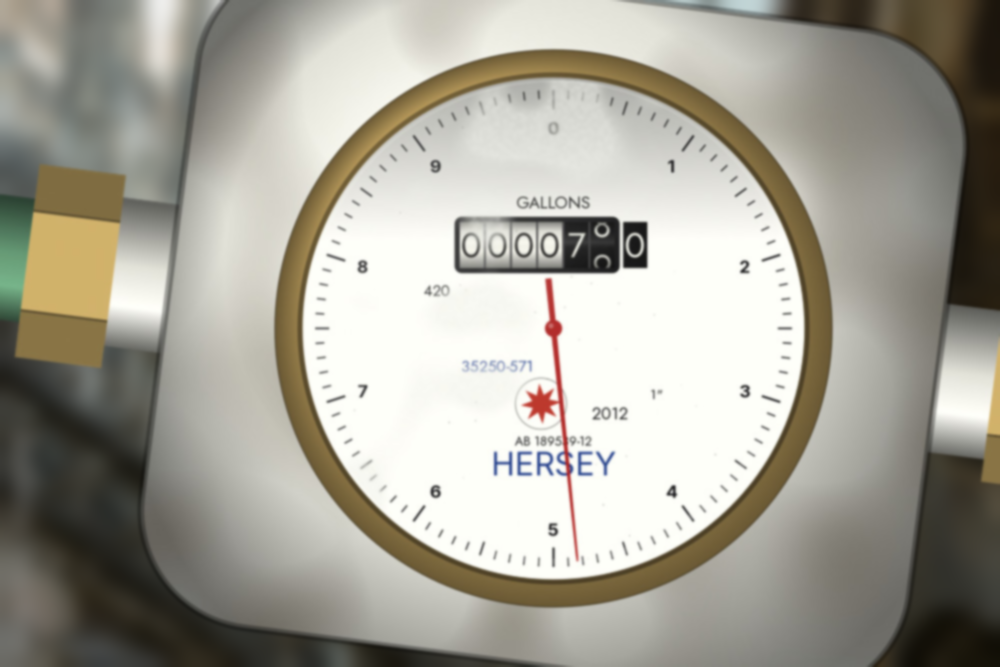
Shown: 784.8 gal
